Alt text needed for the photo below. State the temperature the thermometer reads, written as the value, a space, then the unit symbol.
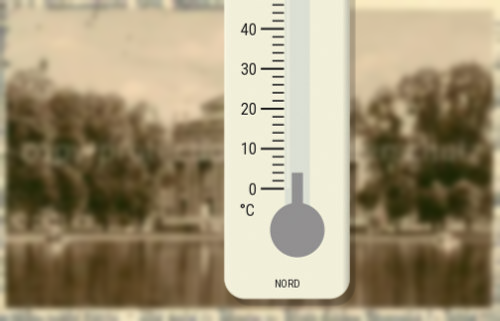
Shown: 4 °C
